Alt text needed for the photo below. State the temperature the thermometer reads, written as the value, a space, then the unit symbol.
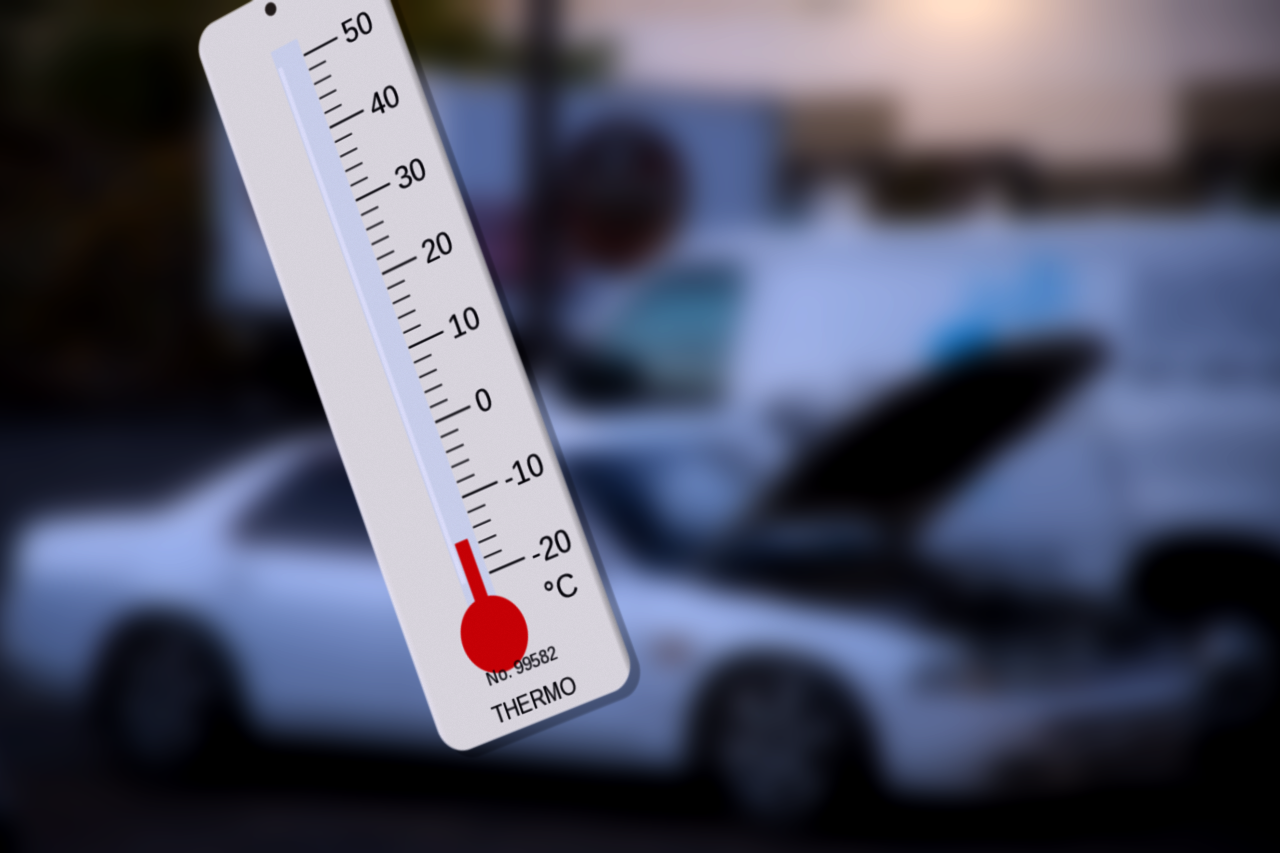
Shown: -15 °C
